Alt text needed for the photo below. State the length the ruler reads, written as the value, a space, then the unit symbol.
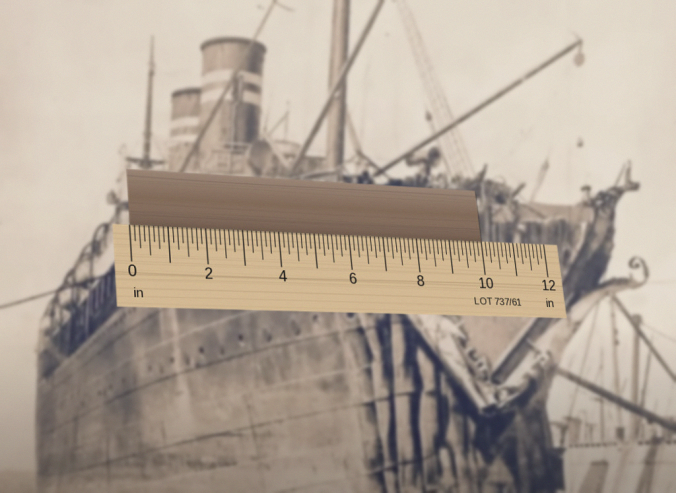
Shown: 10 in
